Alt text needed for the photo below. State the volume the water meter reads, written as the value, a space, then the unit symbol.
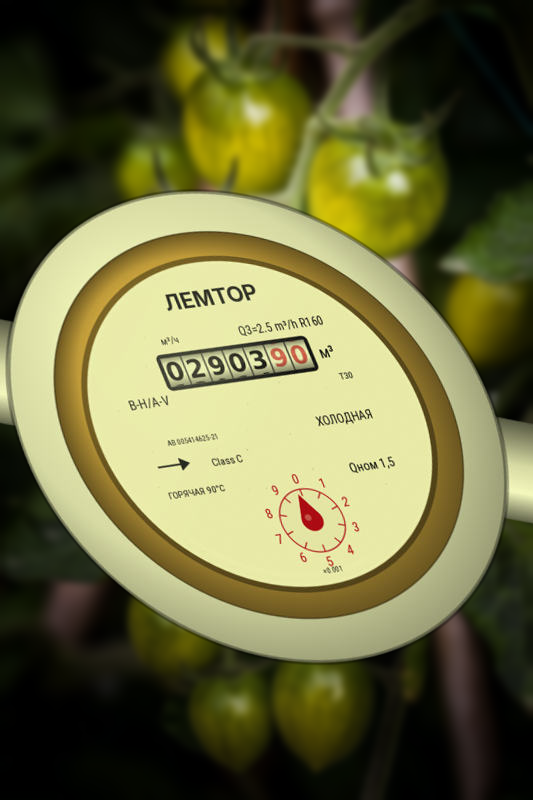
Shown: 2903.899 m³
